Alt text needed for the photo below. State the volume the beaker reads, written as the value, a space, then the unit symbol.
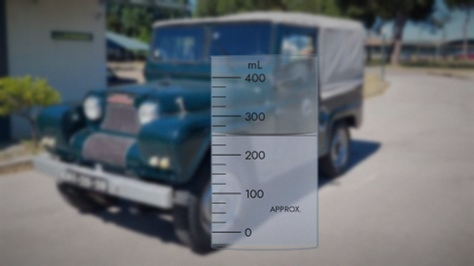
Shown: 250 mL
